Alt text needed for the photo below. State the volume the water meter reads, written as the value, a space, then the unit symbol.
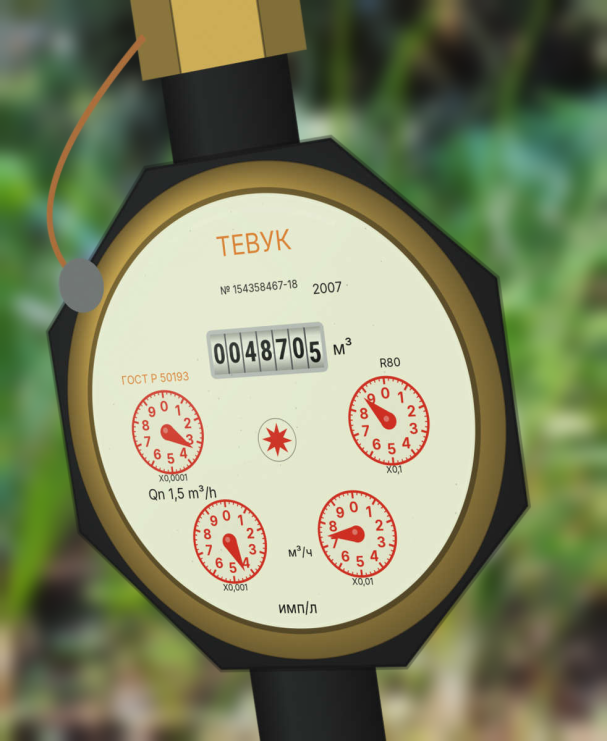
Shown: 48704.8743 m³
